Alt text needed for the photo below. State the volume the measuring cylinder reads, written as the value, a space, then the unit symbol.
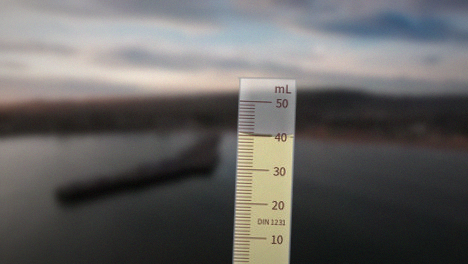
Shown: 40 mL
